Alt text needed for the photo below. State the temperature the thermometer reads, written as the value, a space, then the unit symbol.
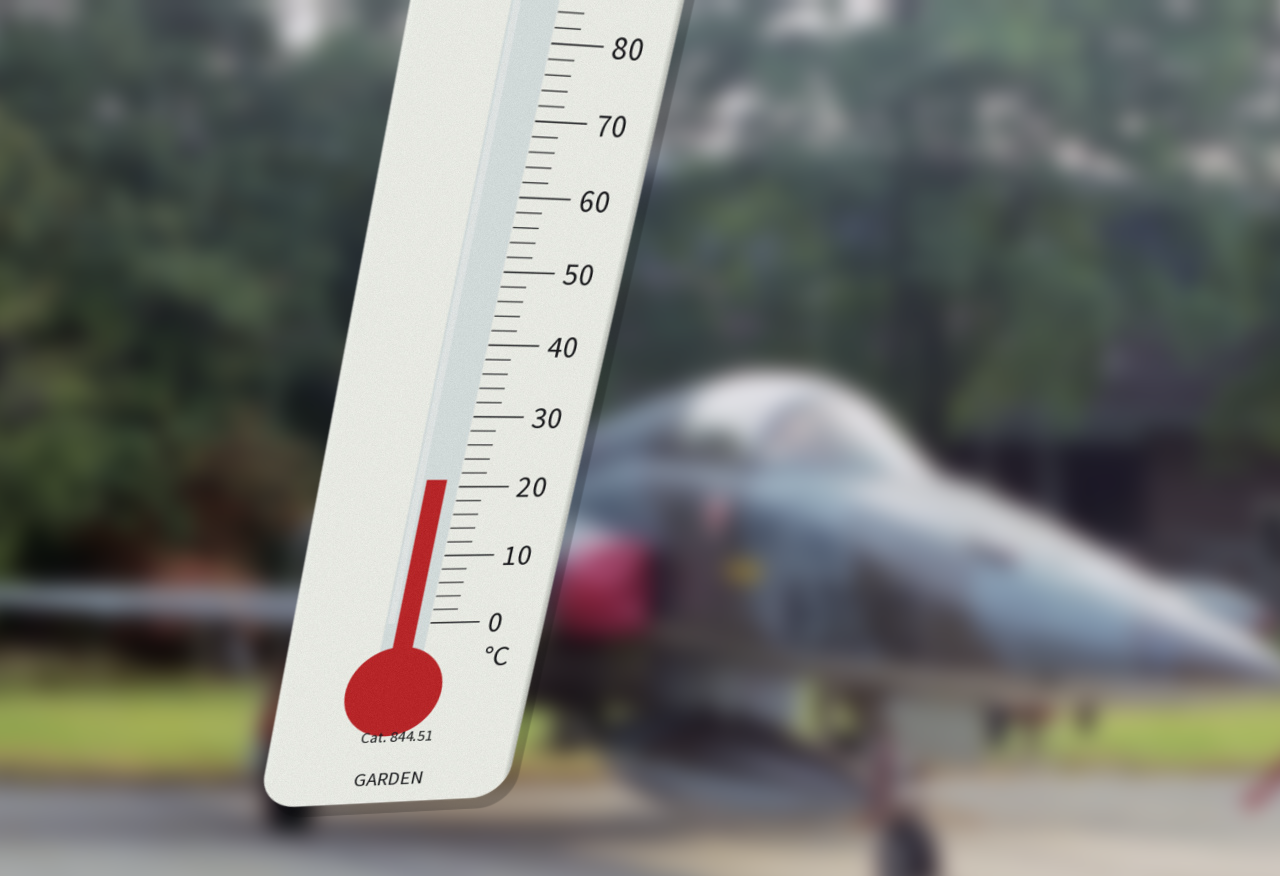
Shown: 21 °C
